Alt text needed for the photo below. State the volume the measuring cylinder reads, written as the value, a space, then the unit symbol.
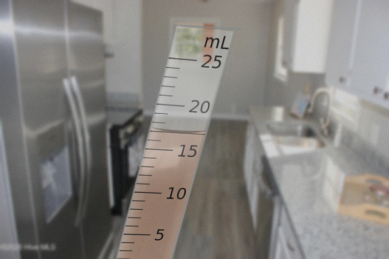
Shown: 17 mL
